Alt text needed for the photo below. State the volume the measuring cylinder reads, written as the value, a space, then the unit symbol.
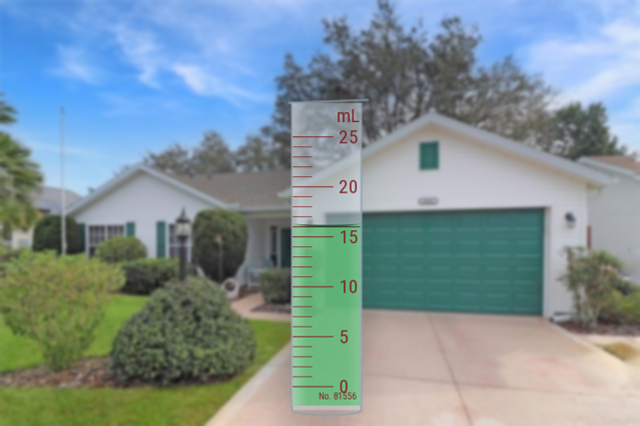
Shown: 16 mL
